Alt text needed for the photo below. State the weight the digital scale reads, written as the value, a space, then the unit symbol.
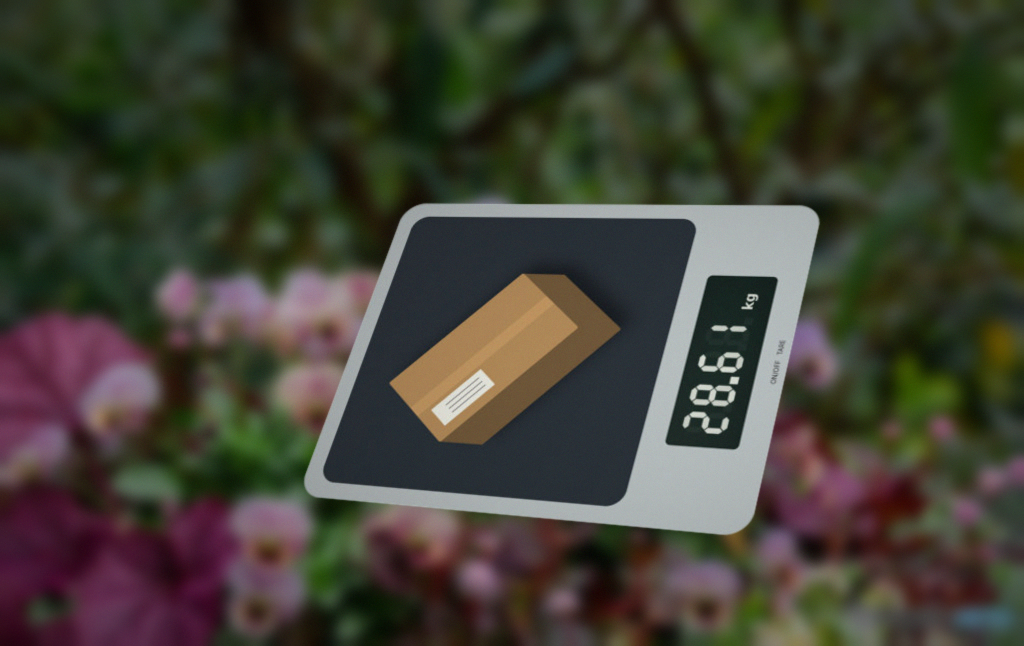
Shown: 28.61 kg
